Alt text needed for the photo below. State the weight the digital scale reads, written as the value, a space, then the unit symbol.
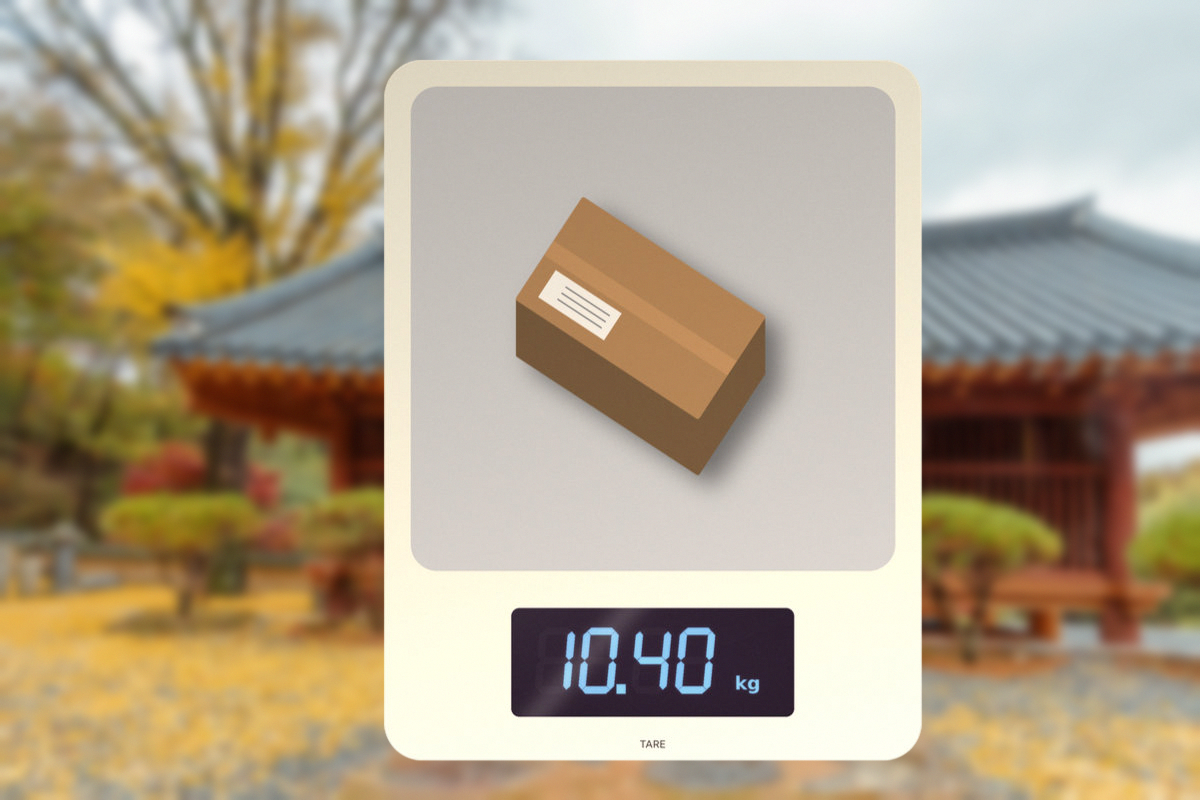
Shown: 10.40 kg
